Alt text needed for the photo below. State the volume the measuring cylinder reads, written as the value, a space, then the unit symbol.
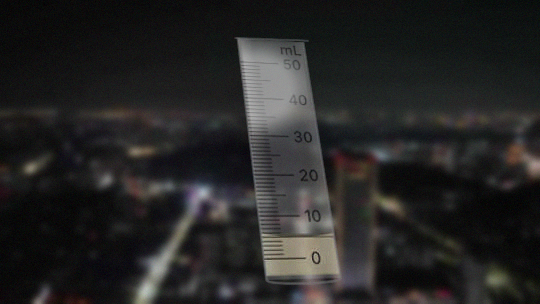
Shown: 5 mL
